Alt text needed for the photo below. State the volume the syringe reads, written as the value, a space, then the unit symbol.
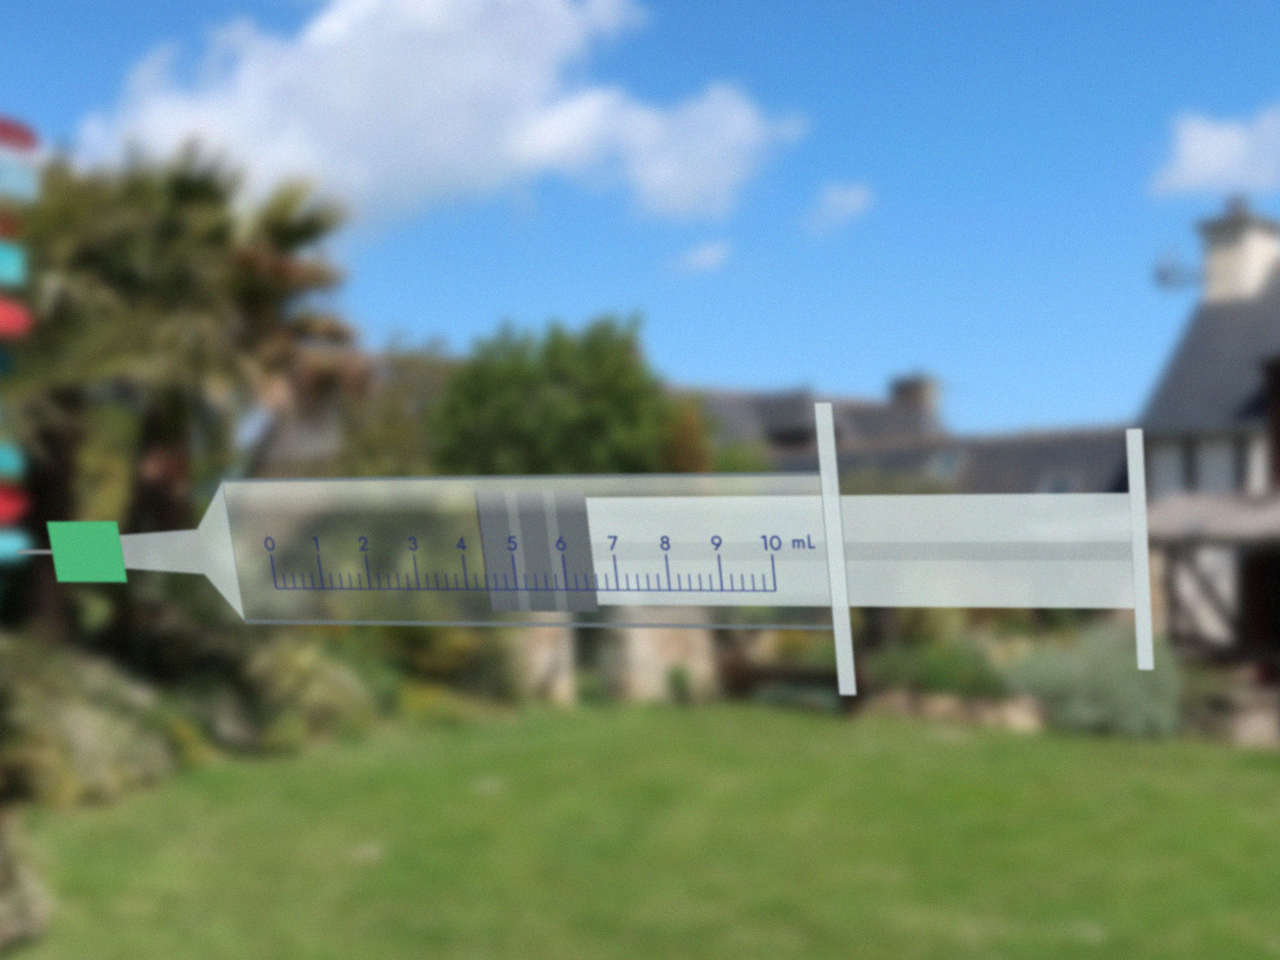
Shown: 4.4 mL
